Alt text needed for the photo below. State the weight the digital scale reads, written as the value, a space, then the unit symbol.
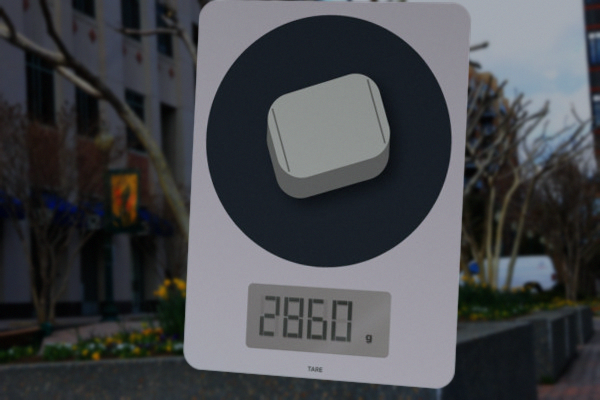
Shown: 2860 g
